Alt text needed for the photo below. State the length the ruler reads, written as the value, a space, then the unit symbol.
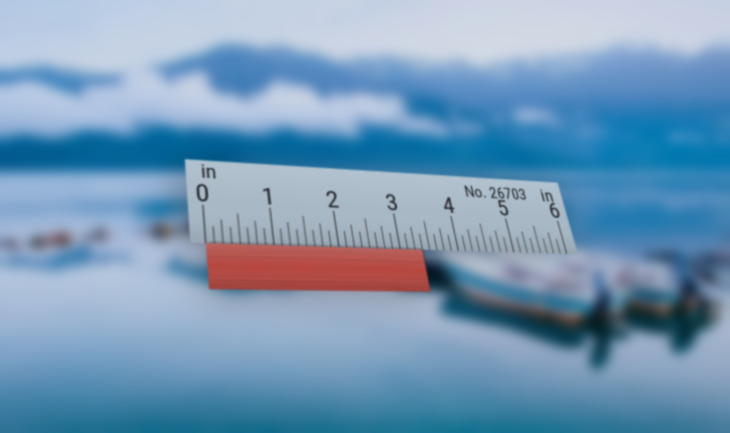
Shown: 3.375 in
